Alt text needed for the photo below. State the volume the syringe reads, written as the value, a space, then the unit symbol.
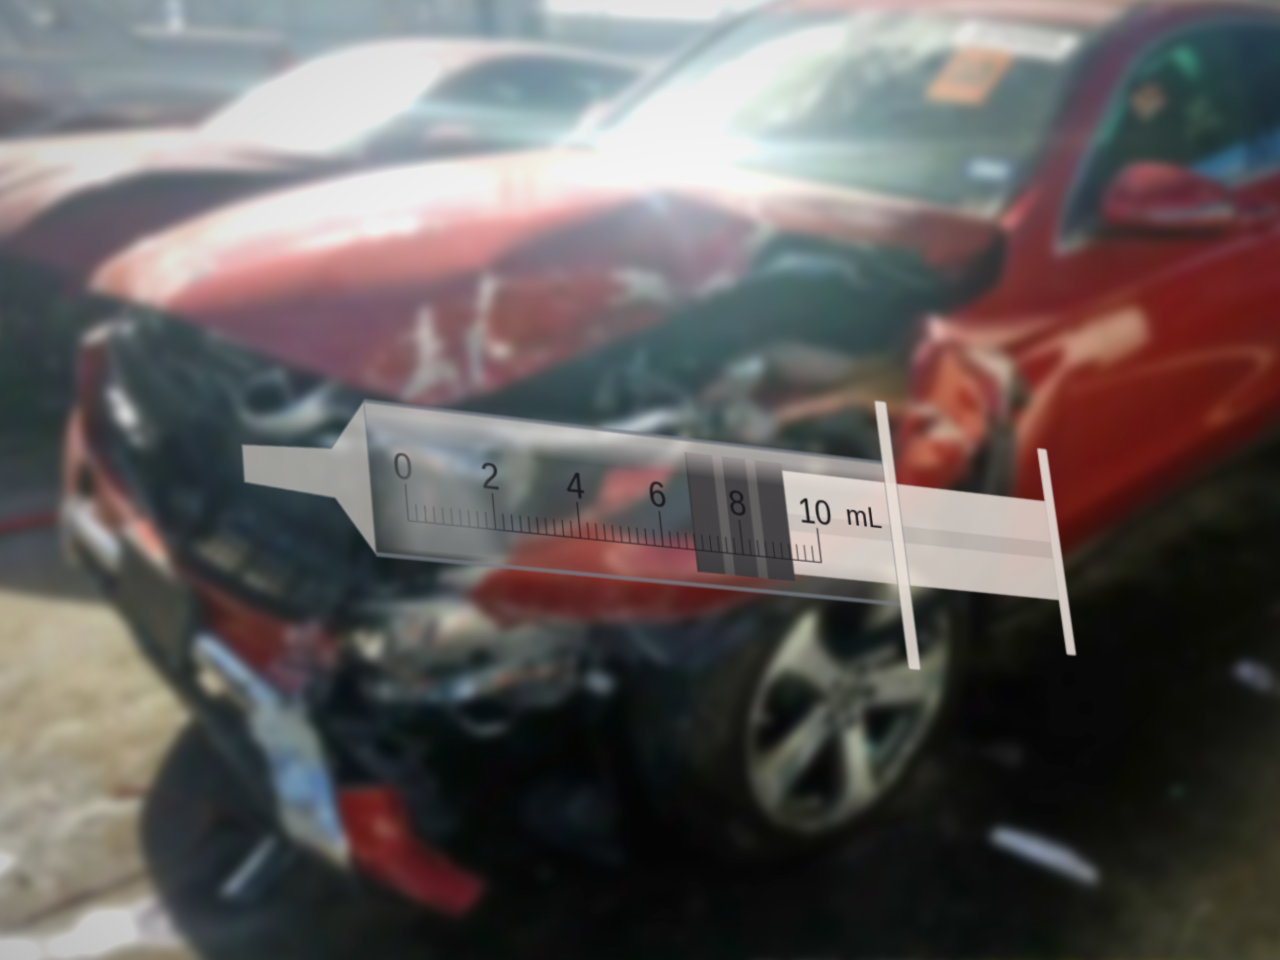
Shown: 6.8 mL
